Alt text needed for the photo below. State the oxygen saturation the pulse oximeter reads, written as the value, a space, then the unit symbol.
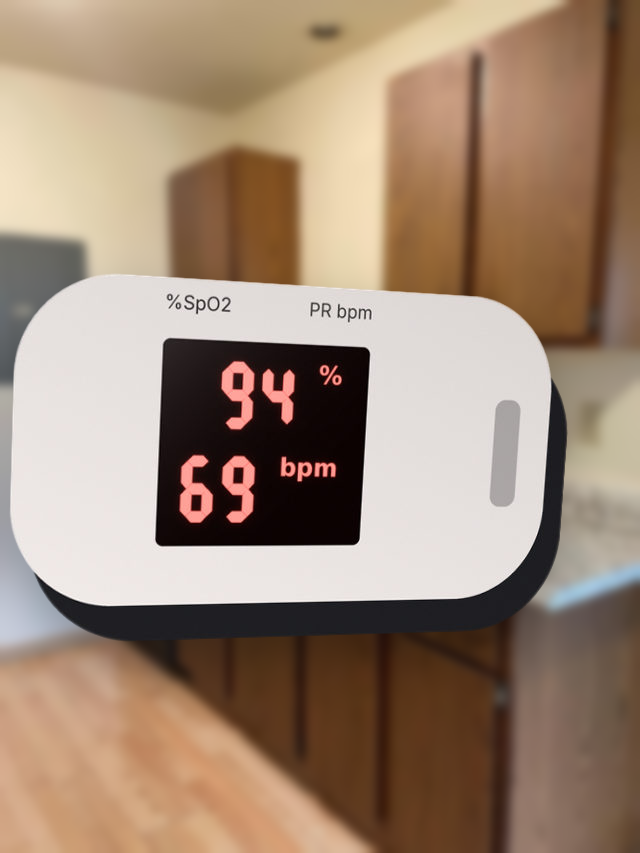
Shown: 94 %
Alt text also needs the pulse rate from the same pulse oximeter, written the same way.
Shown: 69 bpm
